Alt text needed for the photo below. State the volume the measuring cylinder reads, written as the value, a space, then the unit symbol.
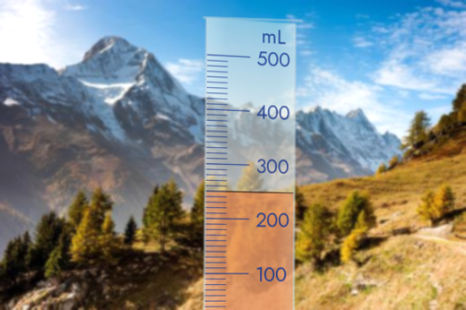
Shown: 250 mL
